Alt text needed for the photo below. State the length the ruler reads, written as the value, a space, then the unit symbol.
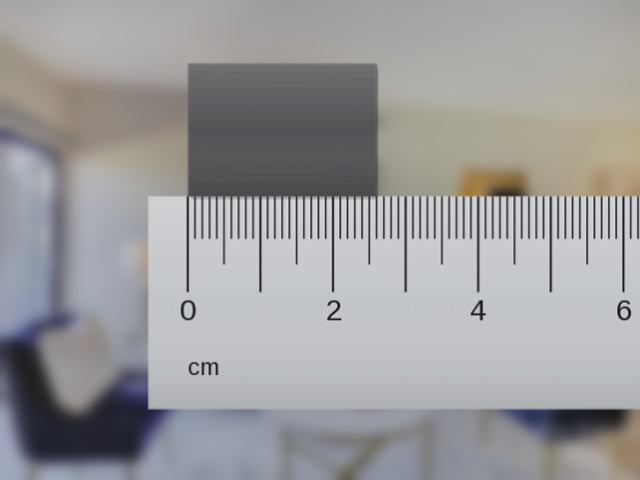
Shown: 2.6 cm
